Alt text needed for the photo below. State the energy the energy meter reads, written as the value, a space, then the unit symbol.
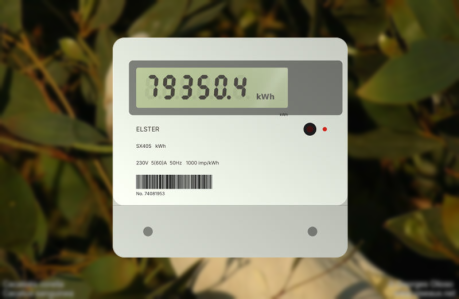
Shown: 79350.4 kWh
